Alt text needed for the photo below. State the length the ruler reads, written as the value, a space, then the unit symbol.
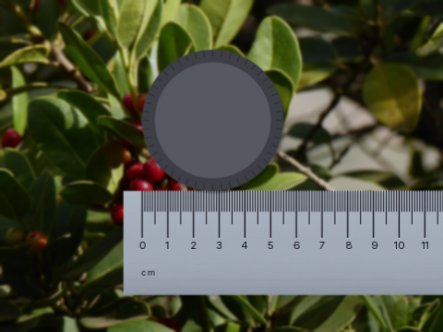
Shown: 5.5 cm
